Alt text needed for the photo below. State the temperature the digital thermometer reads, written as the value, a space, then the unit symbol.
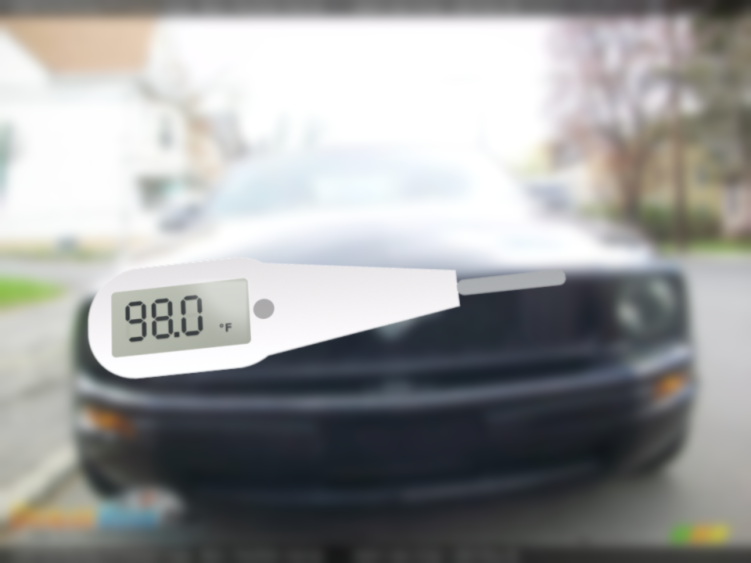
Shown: 98.0 °F
